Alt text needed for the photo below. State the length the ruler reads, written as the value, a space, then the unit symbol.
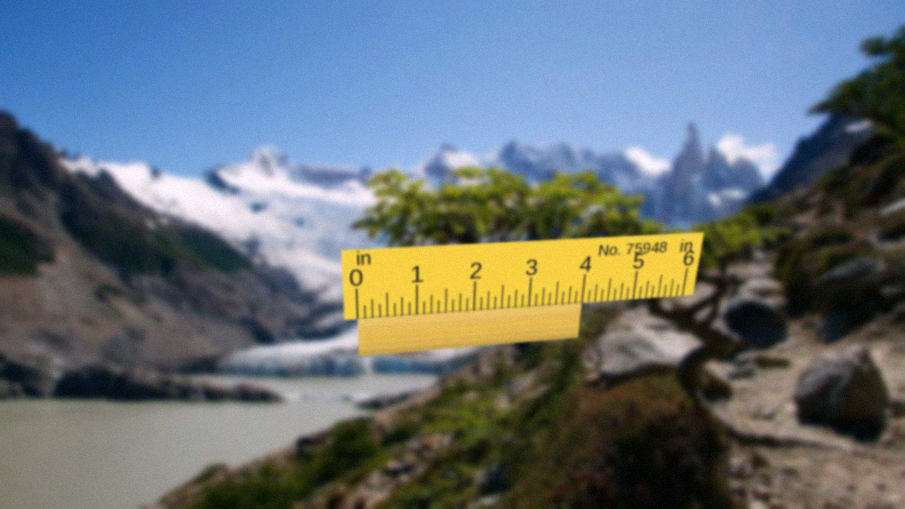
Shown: 4 in
